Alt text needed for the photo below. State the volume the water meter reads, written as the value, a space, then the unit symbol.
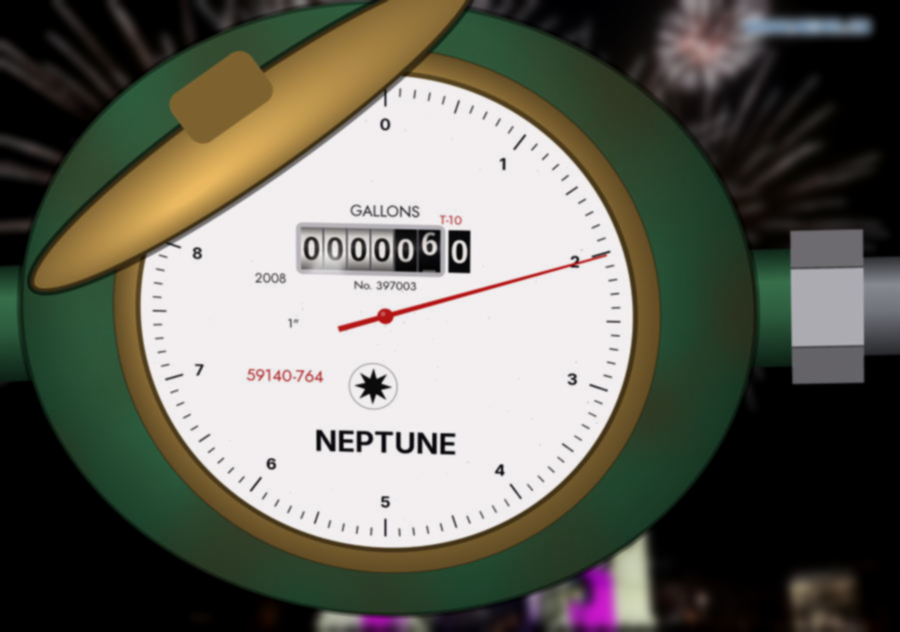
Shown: 62.0 gal
